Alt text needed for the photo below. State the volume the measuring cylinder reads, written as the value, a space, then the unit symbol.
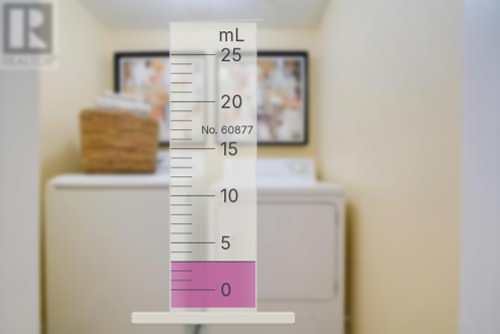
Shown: 3 mL
